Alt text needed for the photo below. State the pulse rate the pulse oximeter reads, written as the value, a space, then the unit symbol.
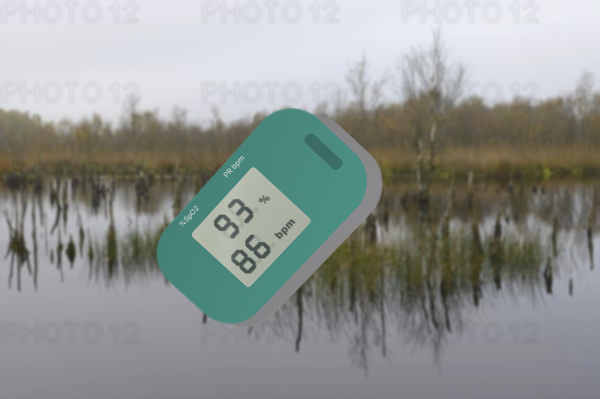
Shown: 86 bpm
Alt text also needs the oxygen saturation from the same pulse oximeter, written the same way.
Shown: 93 %
